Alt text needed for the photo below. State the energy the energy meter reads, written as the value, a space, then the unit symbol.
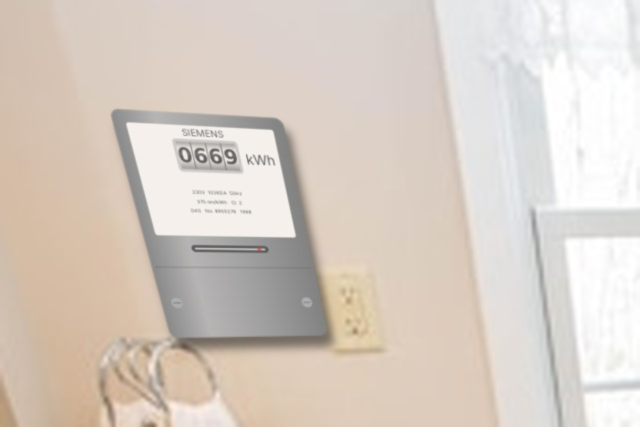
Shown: 669 kWh
